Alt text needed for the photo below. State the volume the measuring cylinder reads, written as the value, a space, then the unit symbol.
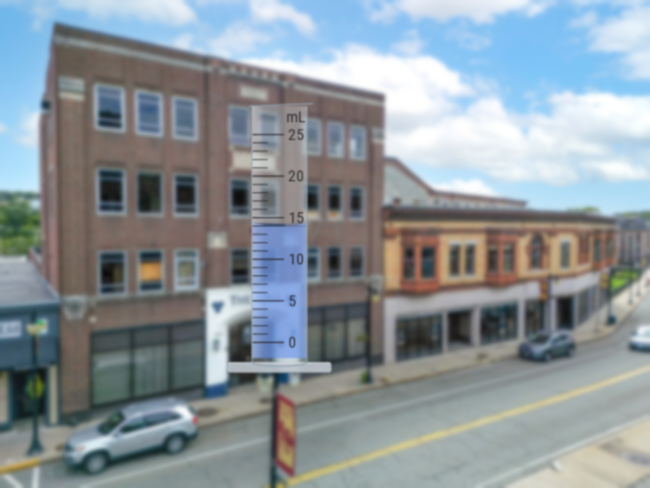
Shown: 14 mL
